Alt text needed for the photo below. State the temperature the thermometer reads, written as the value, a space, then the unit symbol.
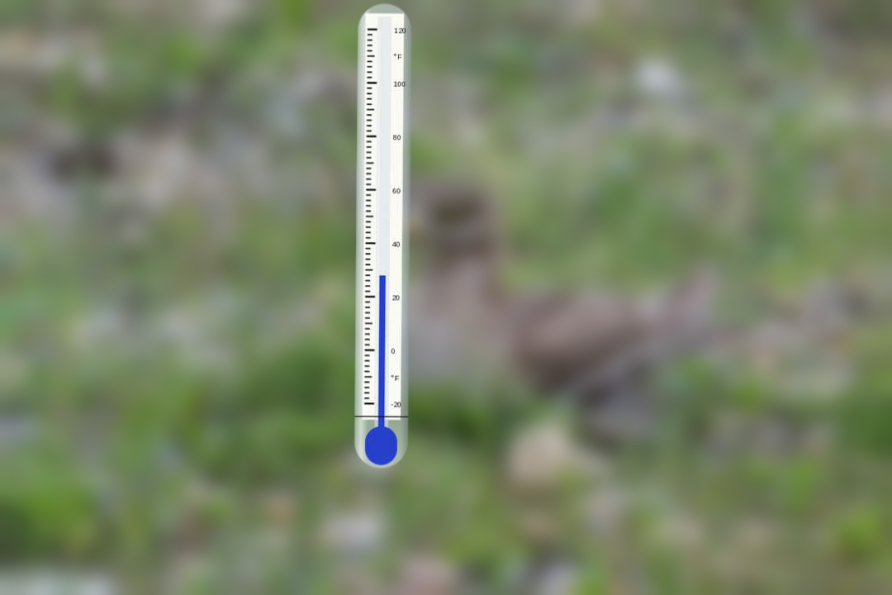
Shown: 28 °F
